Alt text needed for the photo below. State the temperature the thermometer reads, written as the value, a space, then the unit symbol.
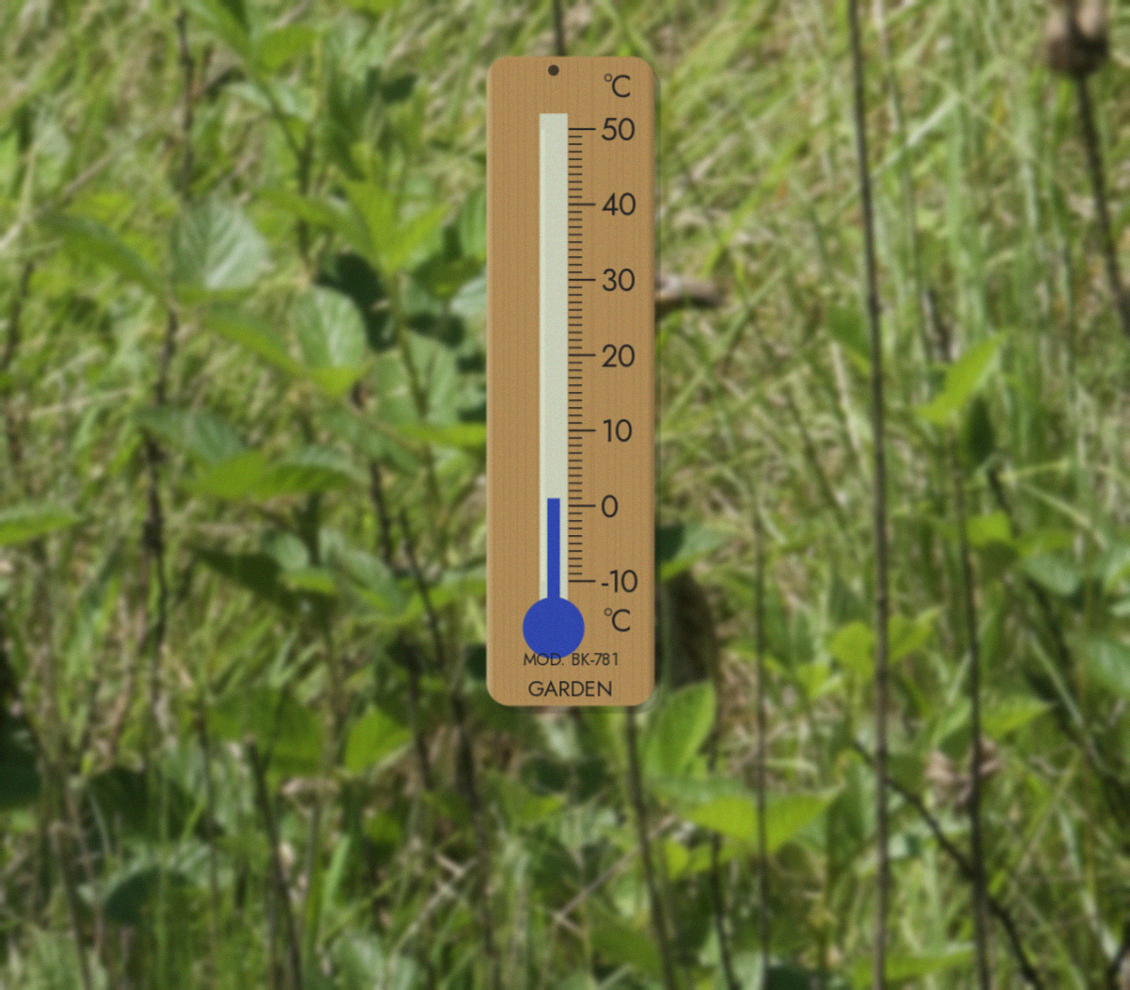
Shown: 1 °C
